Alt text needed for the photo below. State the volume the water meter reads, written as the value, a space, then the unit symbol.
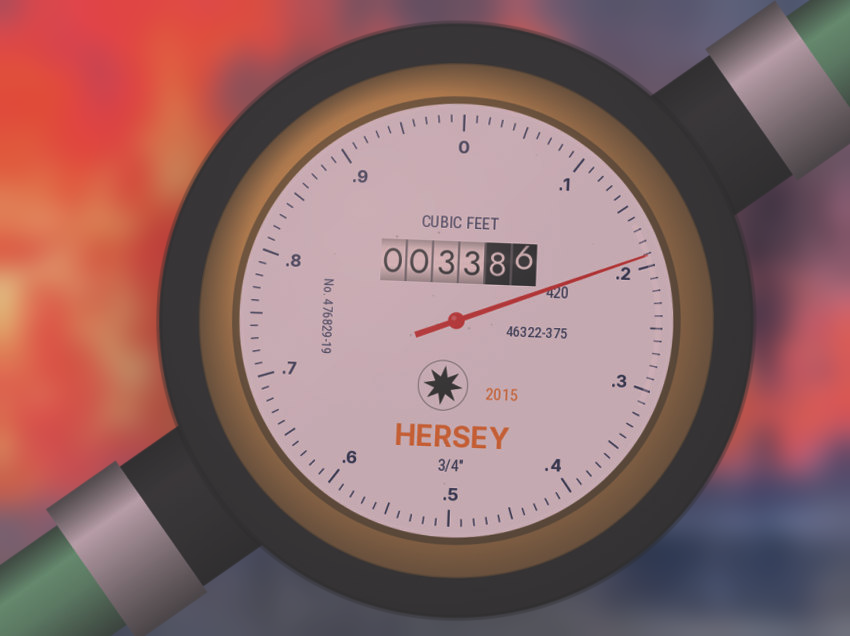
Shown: 3386.19 ft³
